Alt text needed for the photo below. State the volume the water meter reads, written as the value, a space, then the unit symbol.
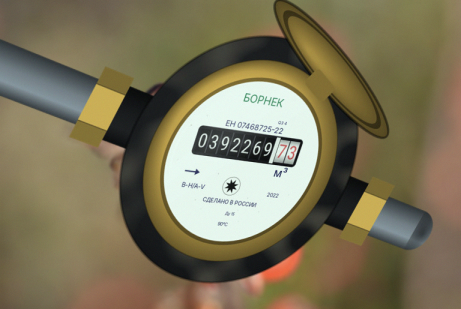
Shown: 392269.73 m³
